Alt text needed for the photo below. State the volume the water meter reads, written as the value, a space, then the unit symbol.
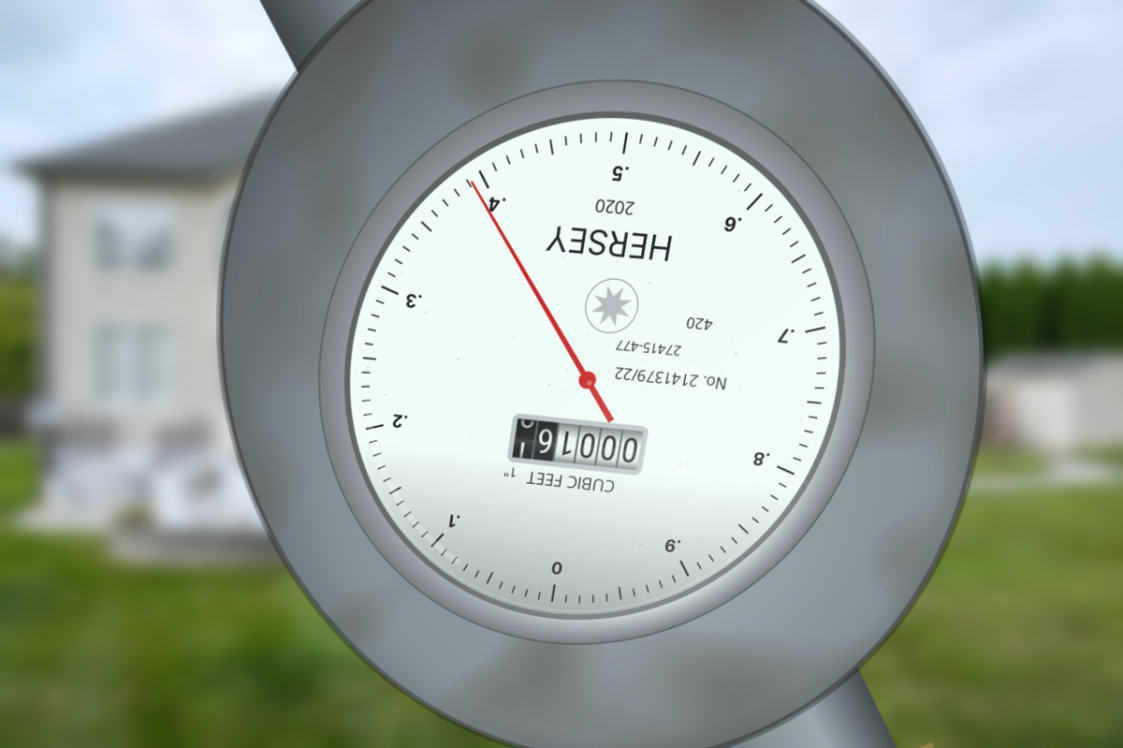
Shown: 161.39 ft³
